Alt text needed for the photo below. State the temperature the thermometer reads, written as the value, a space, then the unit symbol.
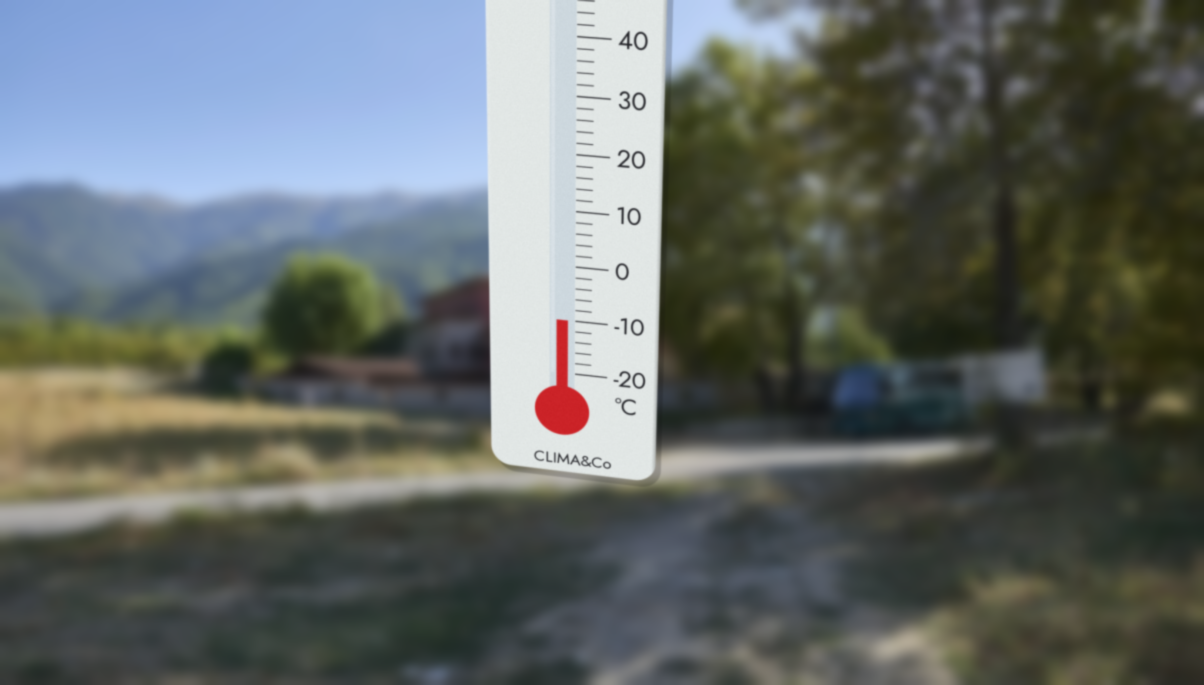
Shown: -10 °C
